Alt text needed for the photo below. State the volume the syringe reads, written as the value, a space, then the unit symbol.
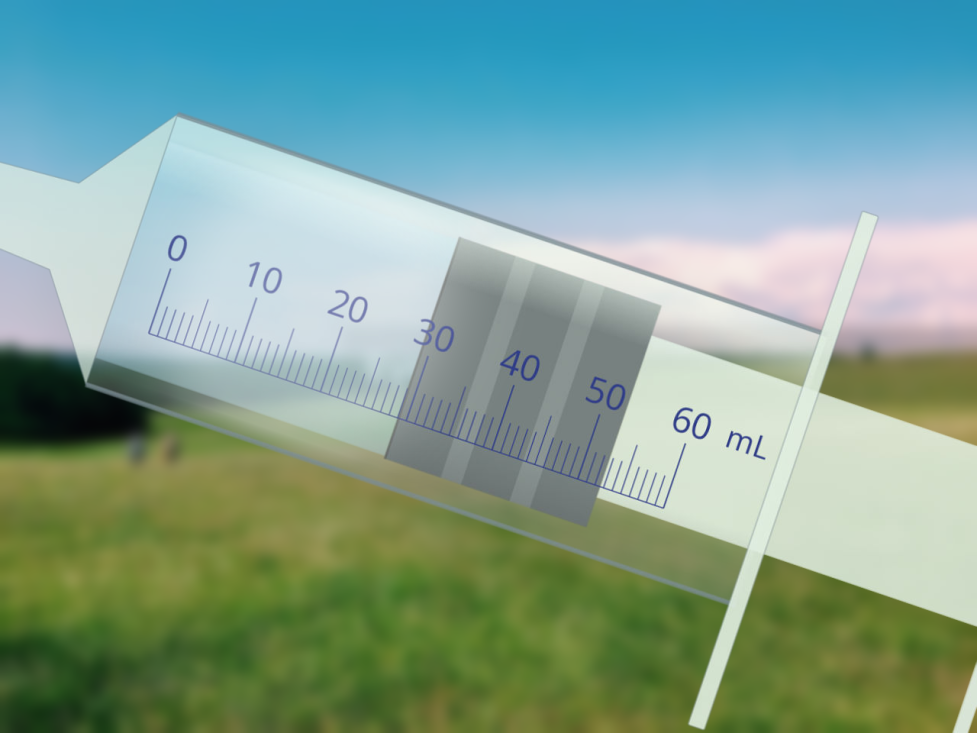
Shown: 29 mL
